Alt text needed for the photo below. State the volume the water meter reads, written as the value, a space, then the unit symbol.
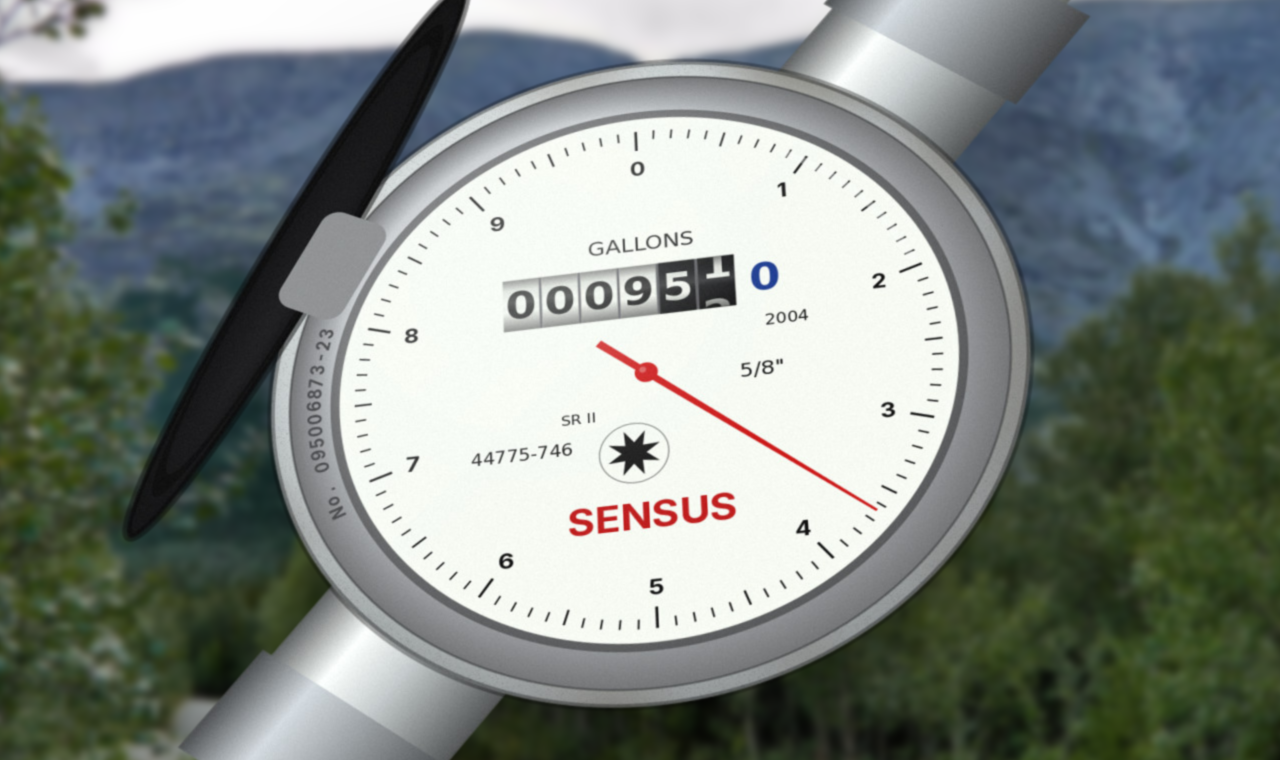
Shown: 9513.6 gal
